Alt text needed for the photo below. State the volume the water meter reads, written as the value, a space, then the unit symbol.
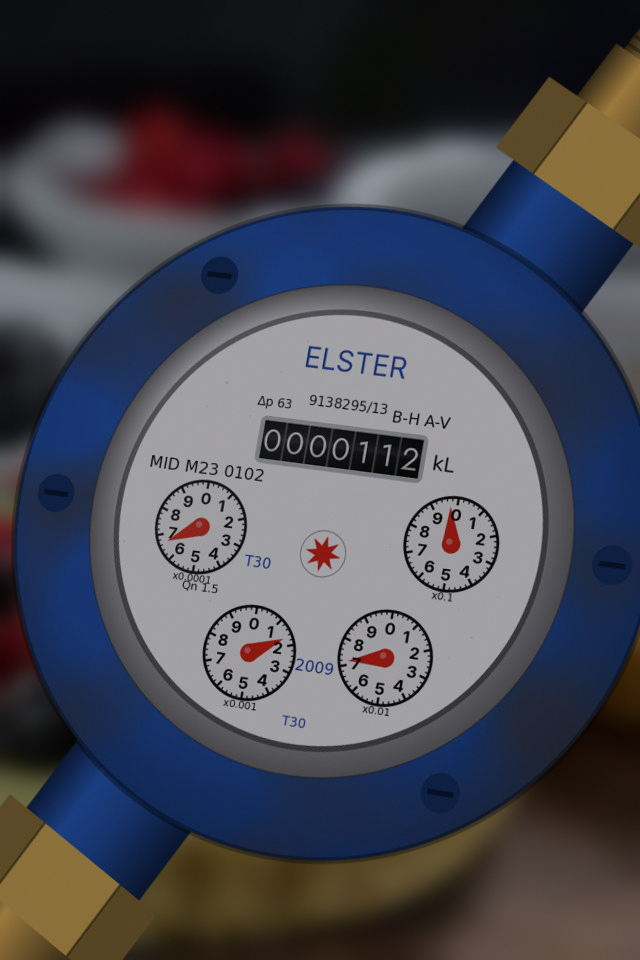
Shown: 111.9716 kL
